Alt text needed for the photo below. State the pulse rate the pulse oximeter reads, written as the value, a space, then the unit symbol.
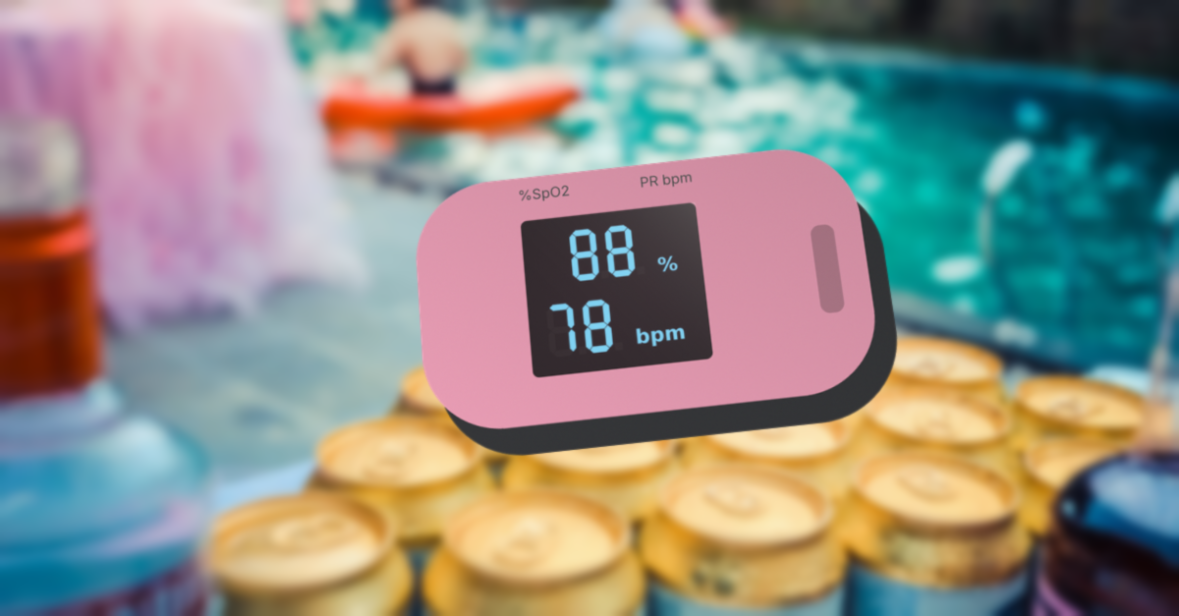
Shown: 78 bpm
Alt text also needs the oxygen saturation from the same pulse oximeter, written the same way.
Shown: 88 %
